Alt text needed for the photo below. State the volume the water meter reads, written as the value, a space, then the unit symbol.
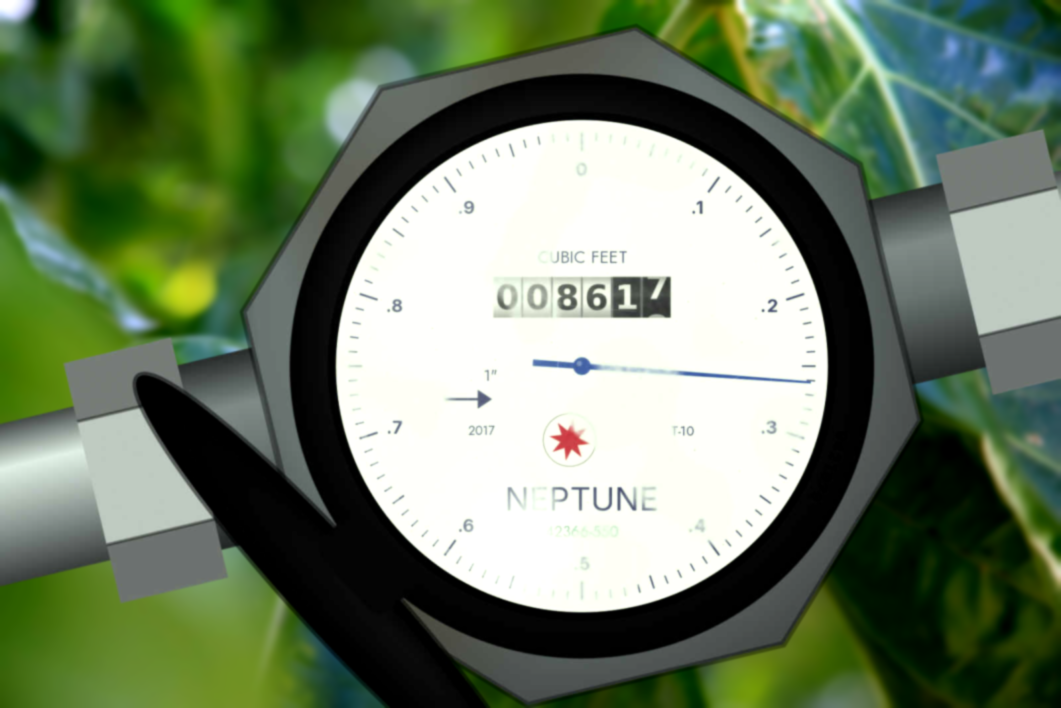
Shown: 8617.26 ft³
